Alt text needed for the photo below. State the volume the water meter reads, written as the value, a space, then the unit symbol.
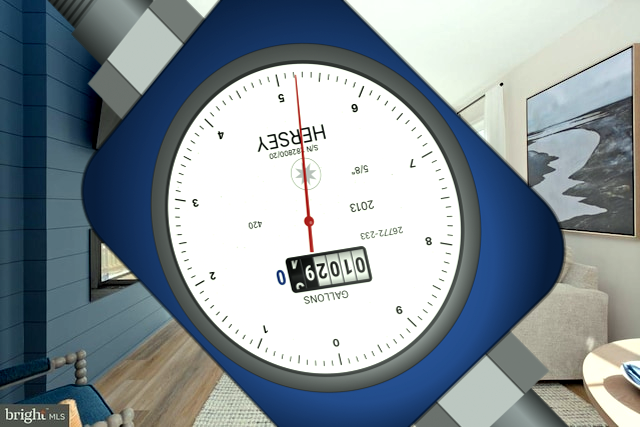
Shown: 102935.2 gal
